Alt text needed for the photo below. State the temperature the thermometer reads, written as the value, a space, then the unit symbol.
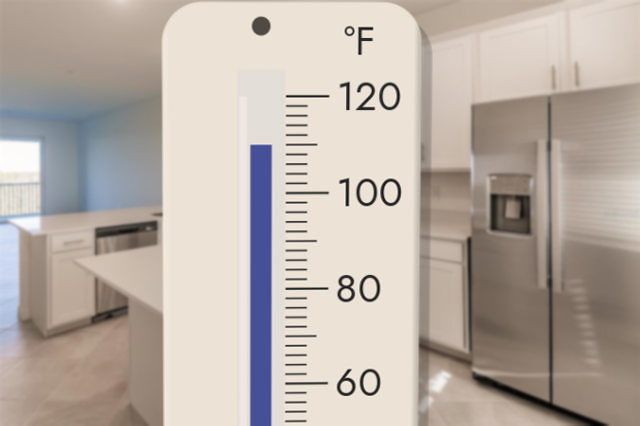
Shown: 110 °F
